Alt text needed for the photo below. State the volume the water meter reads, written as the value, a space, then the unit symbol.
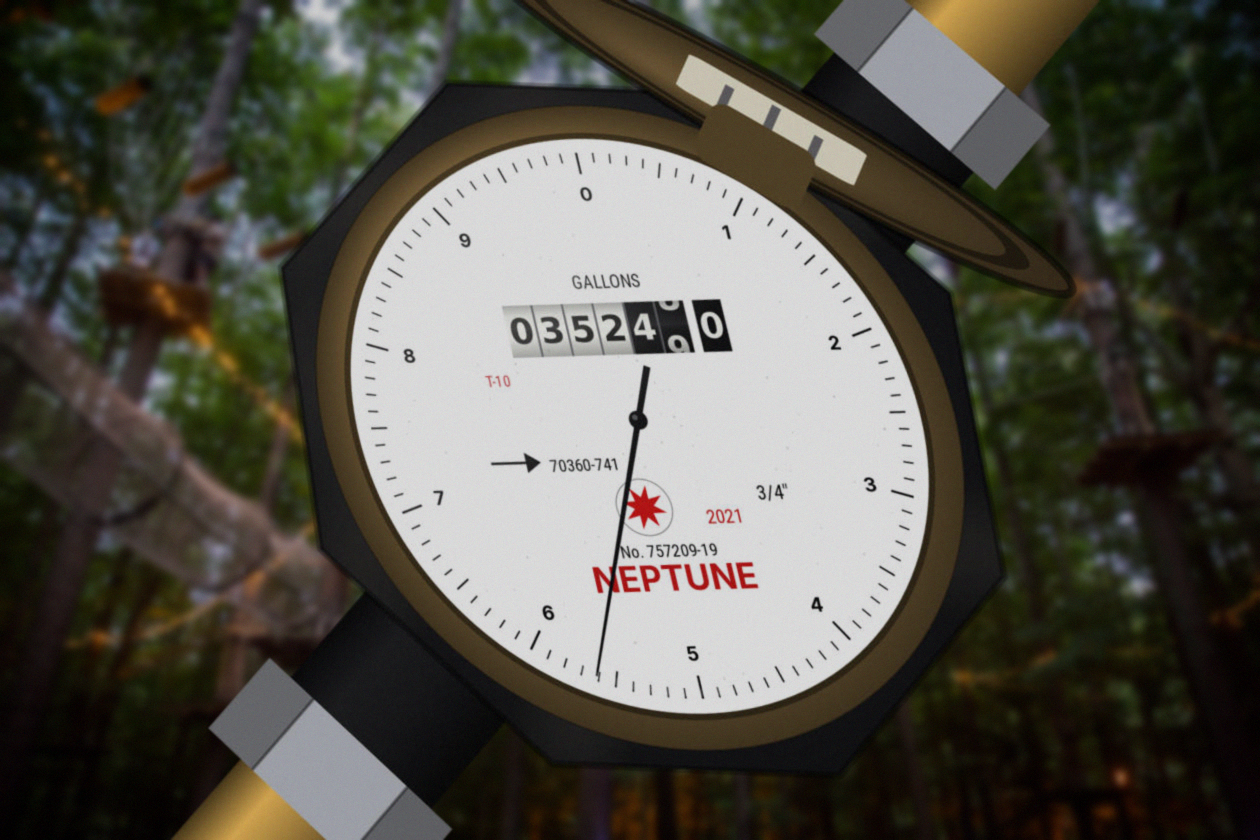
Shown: 352485.6 gal
